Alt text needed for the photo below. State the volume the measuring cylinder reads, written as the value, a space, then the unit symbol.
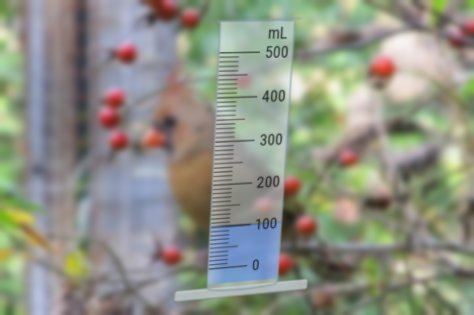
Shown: 100 mL
